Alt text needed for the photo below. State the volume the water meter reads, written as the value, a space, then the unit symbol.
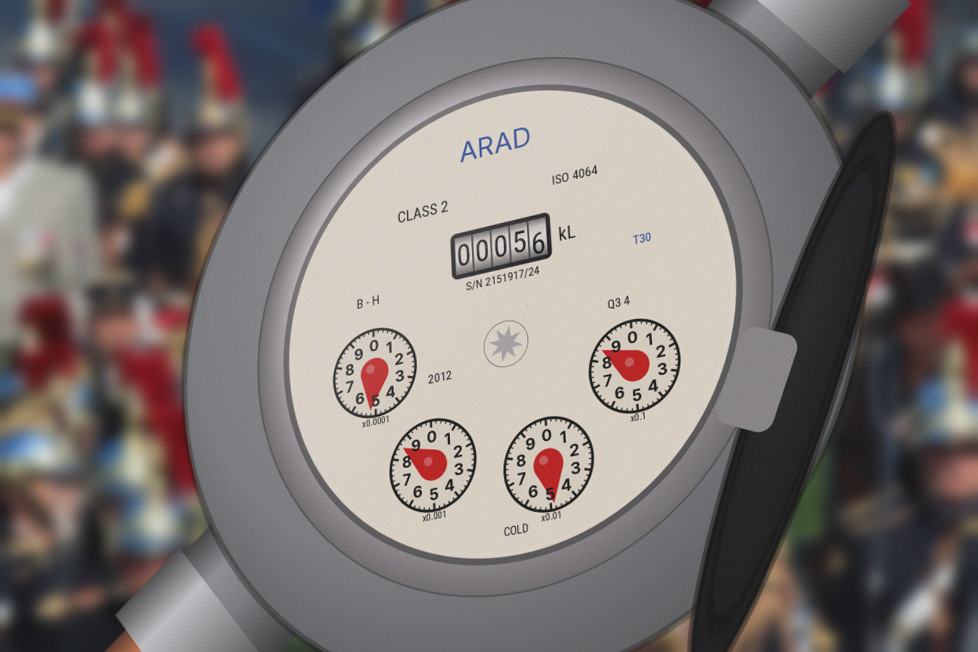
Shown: 55.8485 kL
